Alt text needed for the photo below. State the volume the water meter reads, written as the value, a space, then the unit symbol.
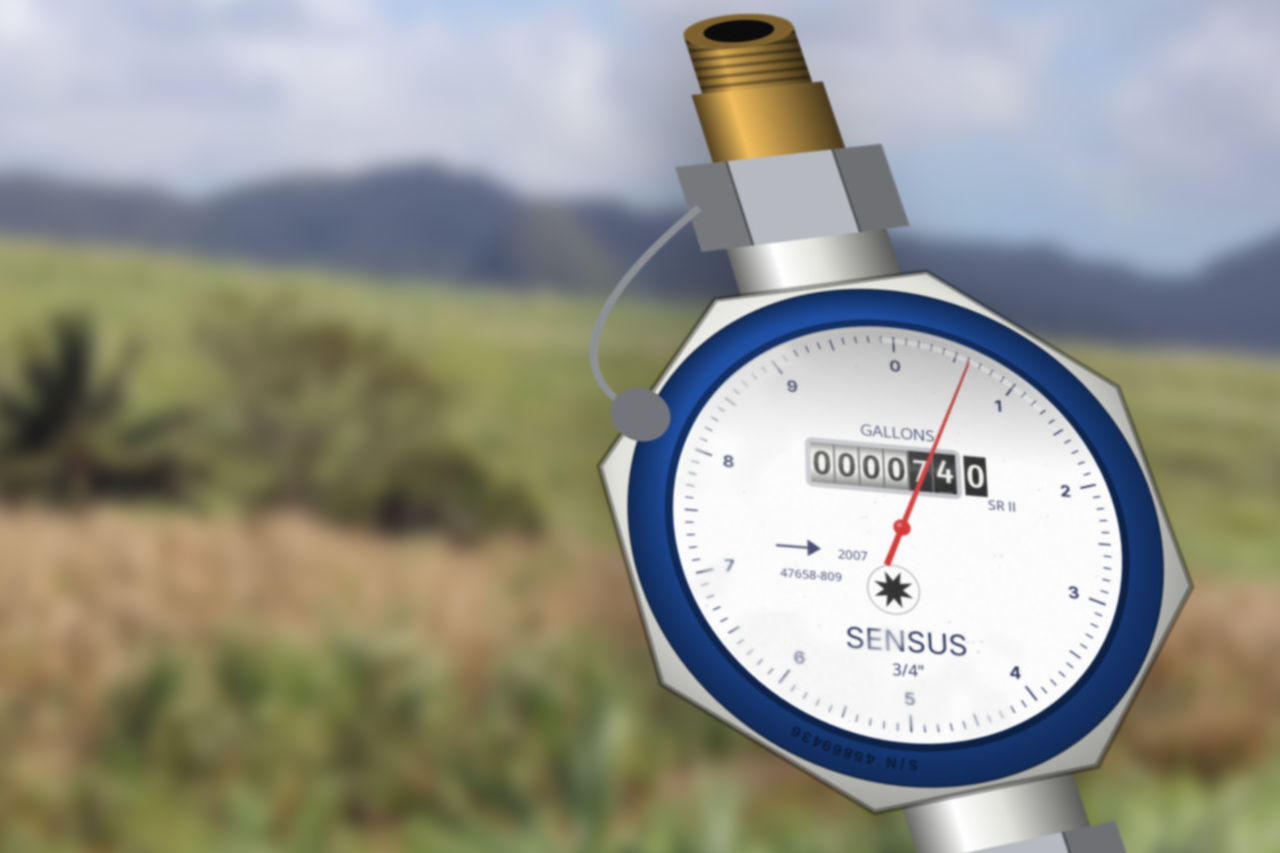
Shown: 740.6 gal
